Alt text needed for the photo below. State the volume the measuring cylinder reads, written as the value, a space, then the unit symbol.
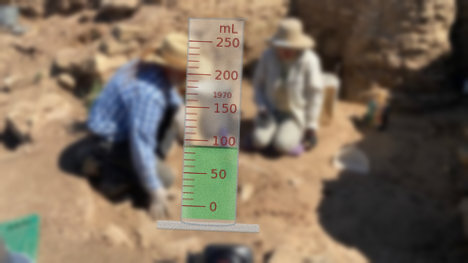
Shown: 90 mL
